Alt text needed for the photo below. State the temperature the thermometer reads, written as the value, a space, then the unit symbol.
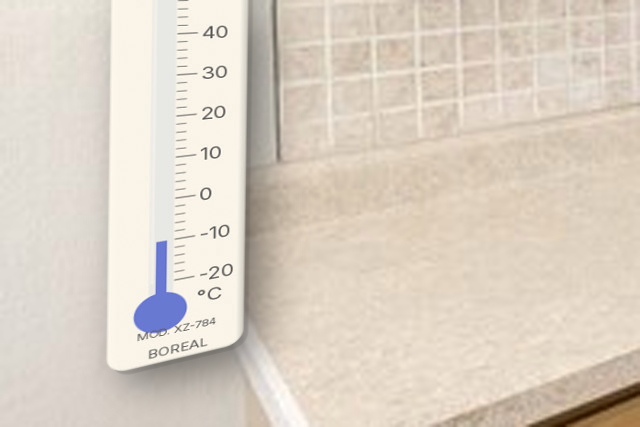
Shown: -10 °C
